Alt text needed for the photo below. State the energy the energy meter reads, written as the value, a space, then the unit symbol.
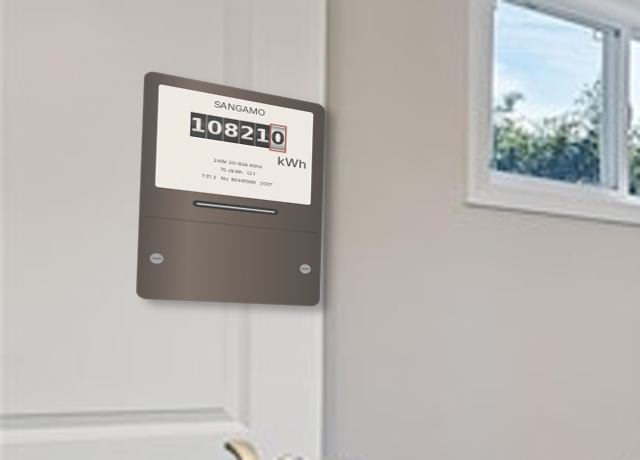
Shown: 10821.0 kWh
